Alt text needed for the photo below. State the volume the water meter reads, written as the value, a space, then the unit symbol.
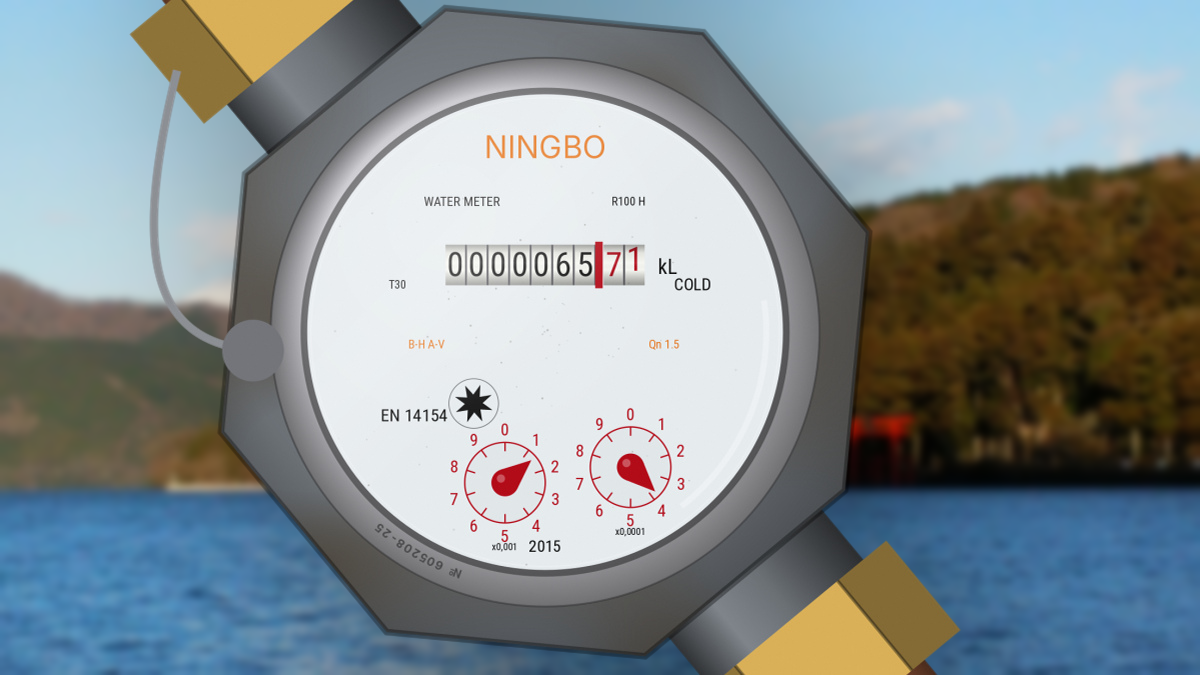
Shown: 65.7113 kL
